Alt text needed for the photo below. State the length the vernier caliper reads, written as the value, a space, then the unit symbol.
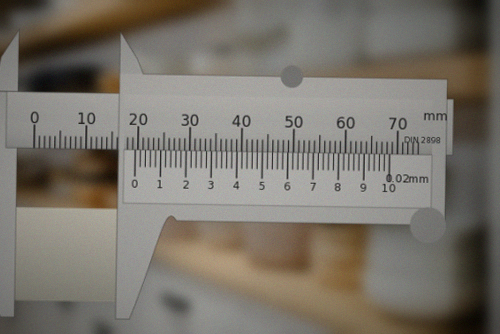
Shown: 19.5 mm
